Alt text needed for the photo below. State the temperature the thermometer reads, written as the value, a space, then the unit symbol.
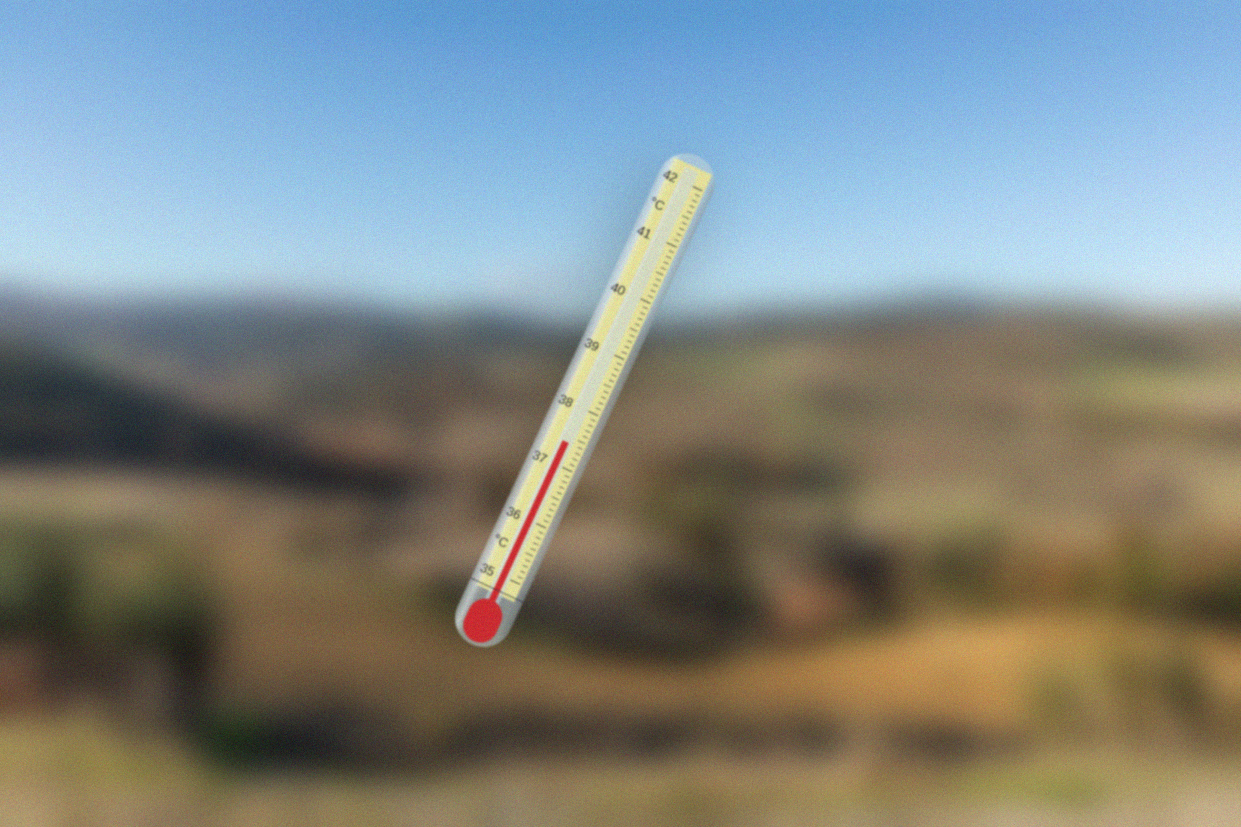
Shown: 37.4 °C
